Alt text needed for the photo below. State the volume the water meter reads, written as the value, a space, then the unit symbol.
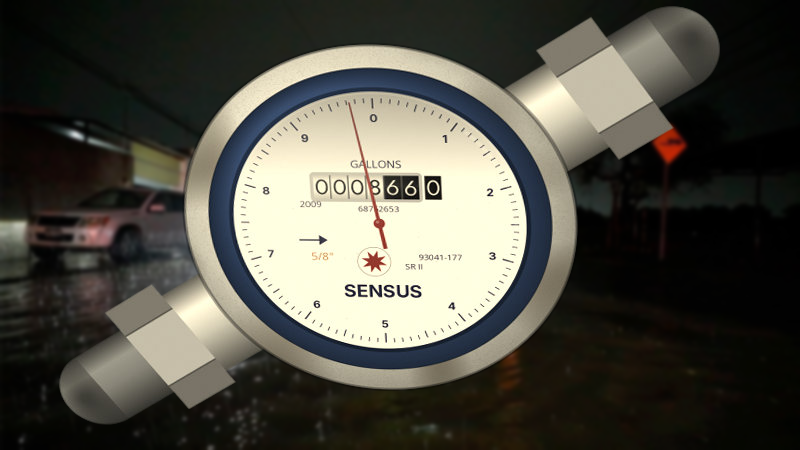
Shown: 8659.7 gal
